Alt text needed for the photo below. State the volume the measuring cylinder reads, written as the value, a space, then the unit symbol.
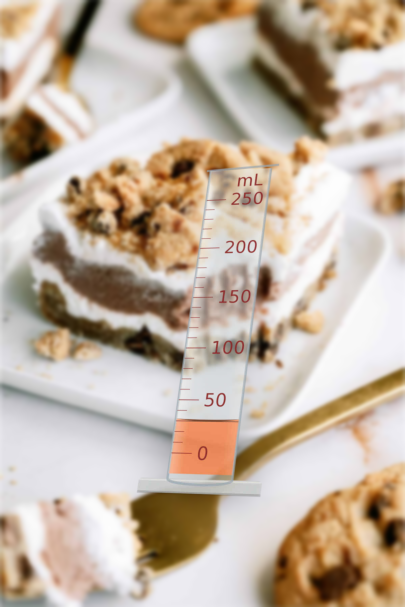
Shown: 30 mL
